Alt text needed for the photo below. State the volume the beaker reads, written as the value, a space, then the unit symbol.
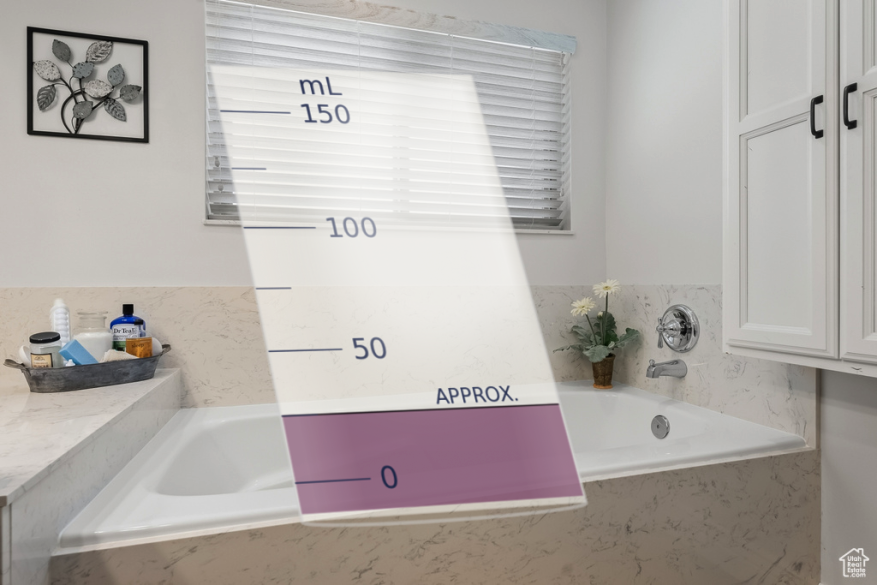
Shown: 25 mL
